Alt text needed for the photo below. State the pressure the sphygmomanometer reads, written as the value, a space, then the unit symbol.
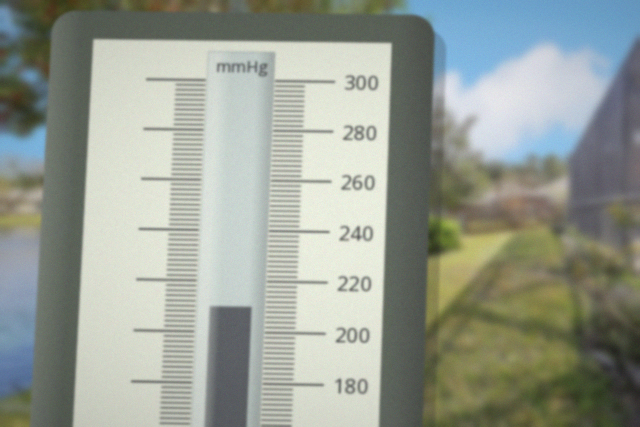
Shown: 210 mmHg
